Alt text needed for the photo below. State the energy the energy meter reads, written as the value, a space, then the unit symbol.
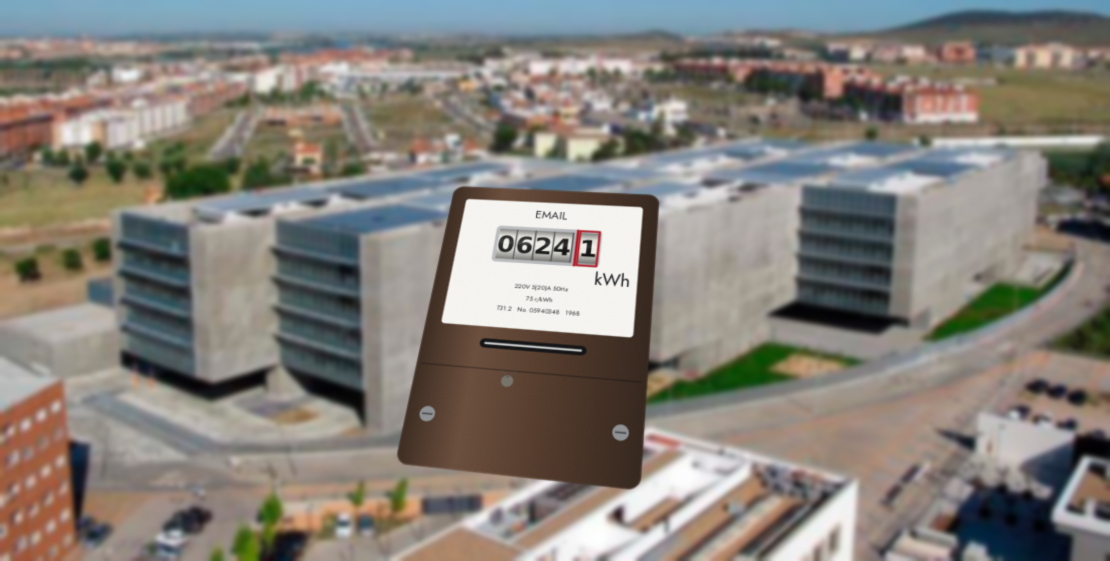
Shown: 624.1 kWh
